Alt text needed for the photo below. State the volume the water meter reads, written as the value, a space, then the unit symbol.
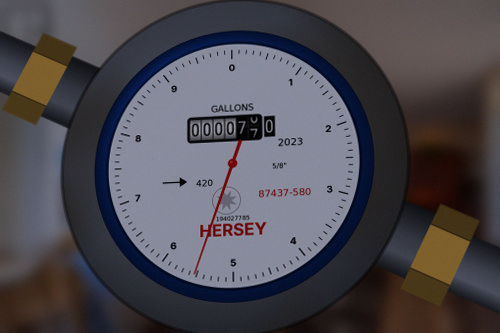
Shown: 765.5 gal
